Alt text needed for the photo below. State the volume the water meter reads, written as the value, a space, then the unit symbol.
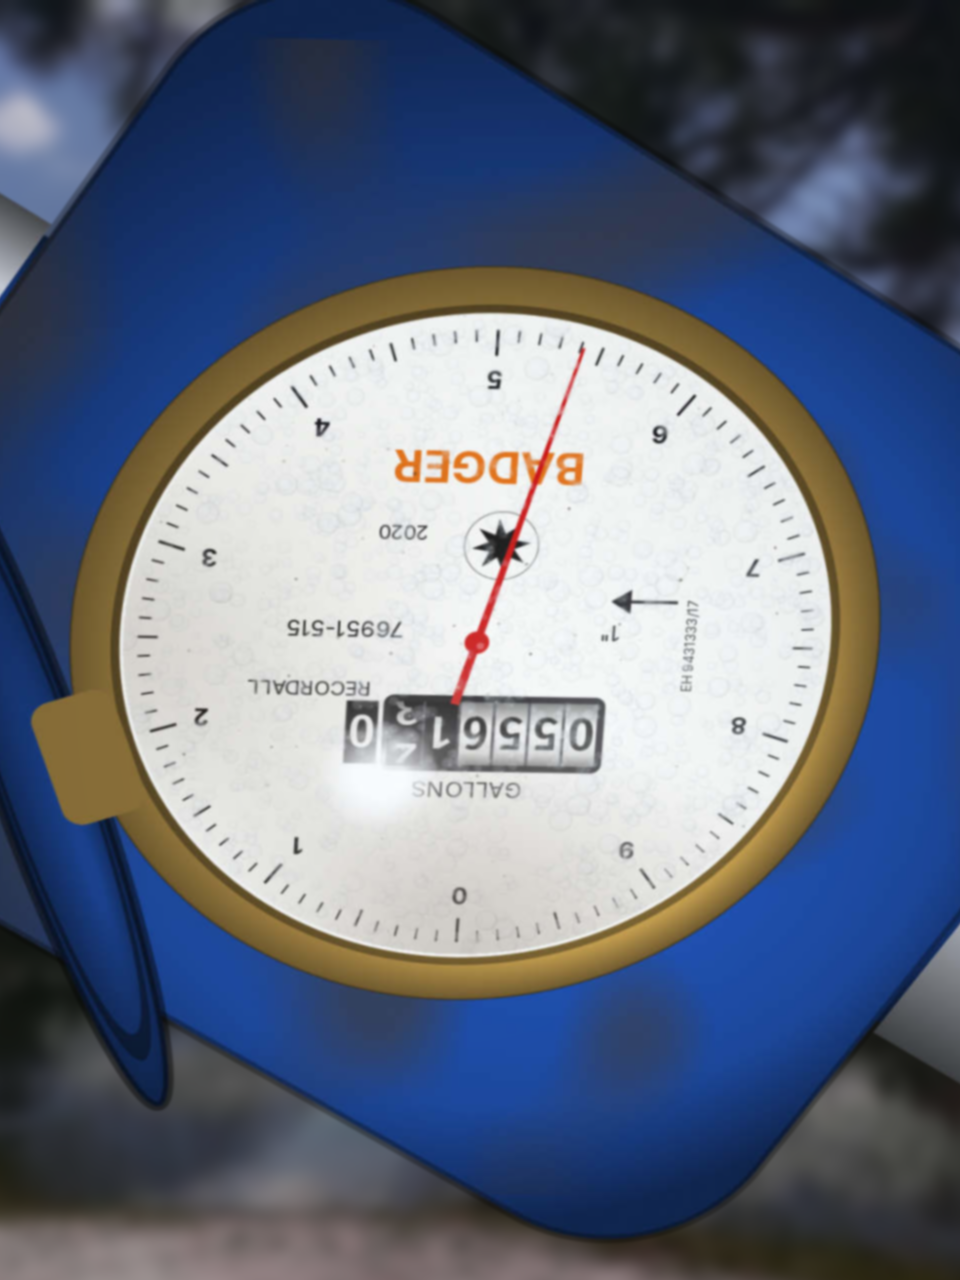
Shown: 556125.4 gal
